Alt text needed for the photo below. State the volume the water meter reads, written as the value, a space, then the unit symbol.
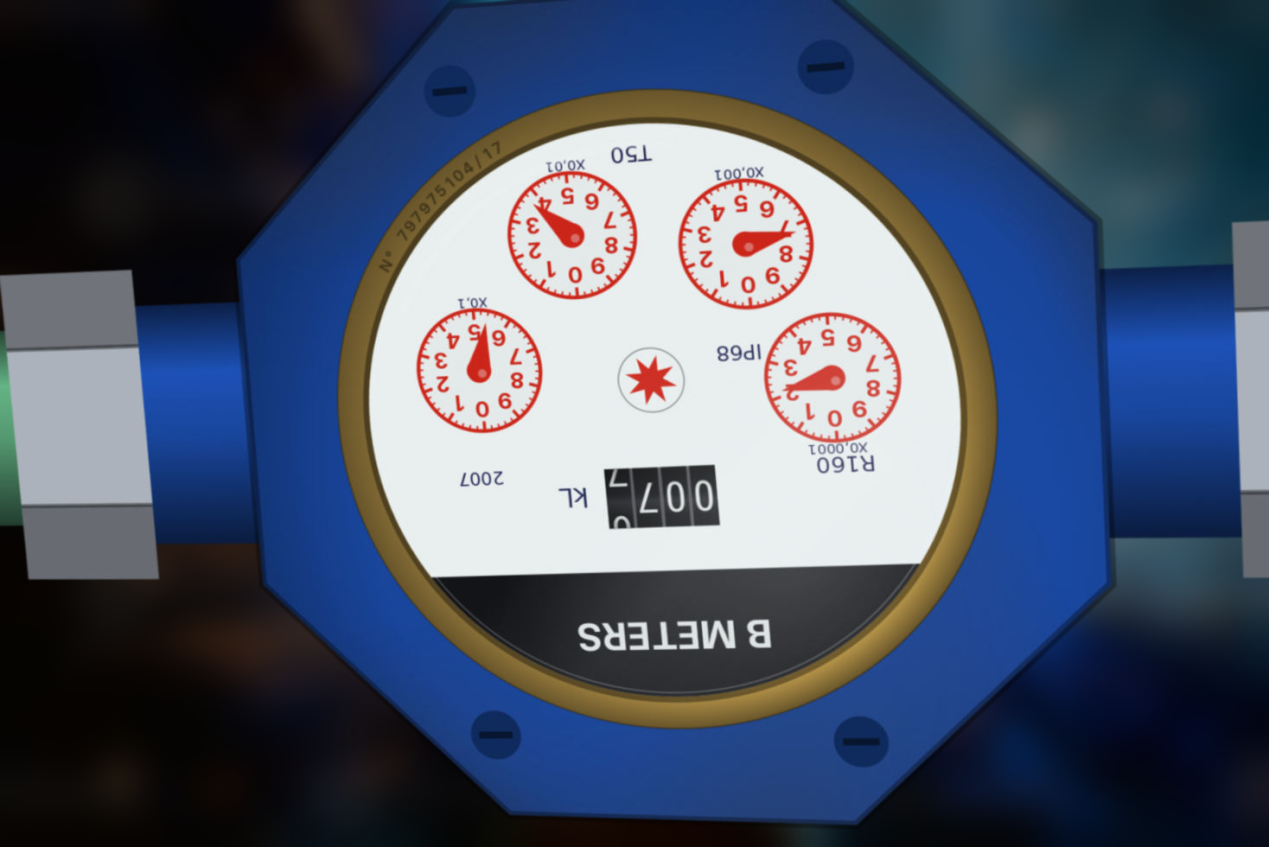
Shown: 76.5372 kL
